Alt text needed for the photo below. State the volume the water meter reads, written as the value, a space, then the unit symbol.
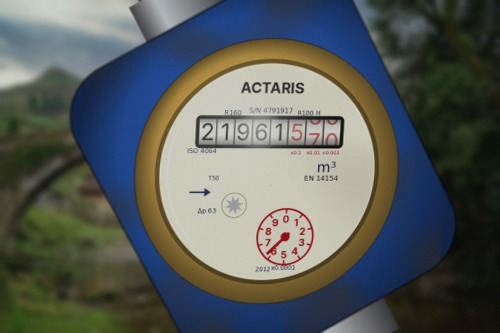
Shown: 21961.5696 m³
